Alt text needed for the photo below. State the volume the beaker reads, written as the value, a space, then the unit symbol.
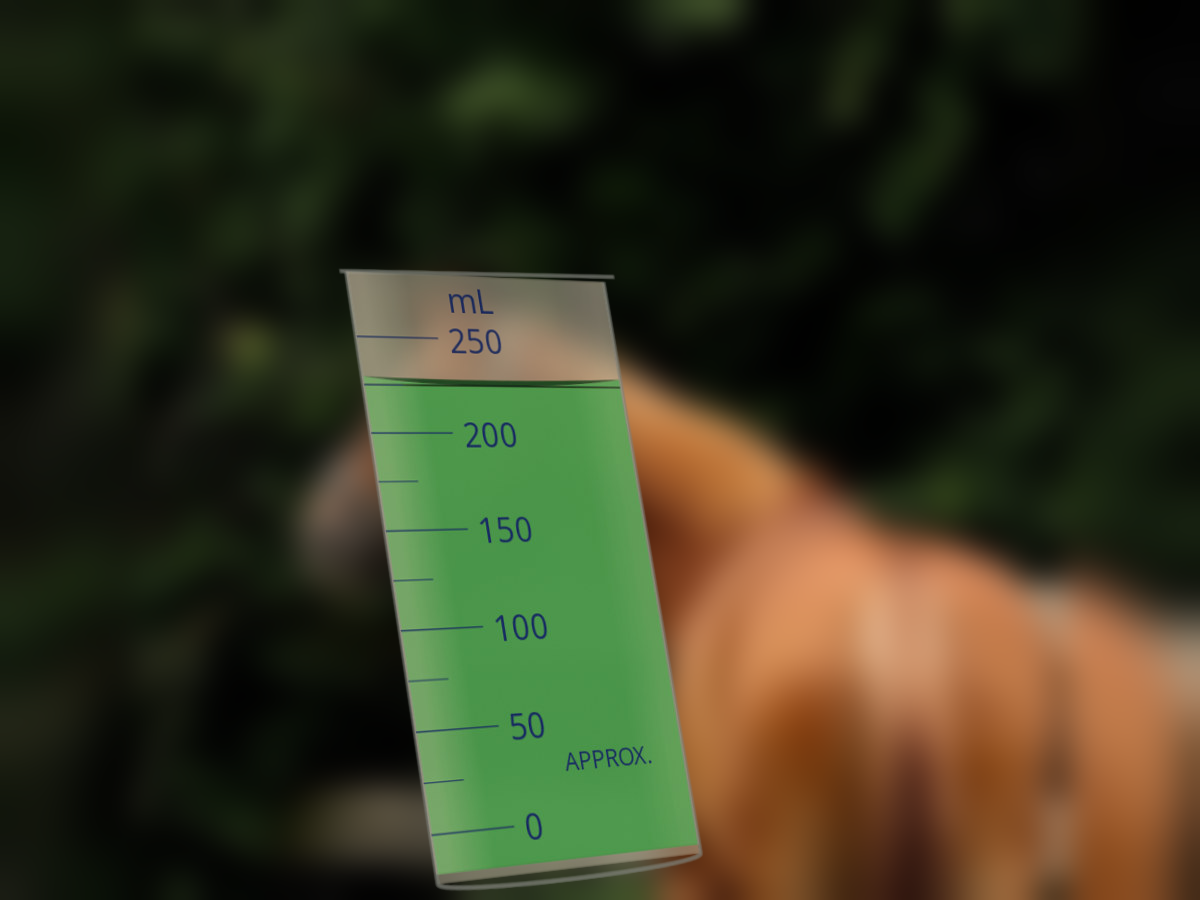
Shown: 225 mL
